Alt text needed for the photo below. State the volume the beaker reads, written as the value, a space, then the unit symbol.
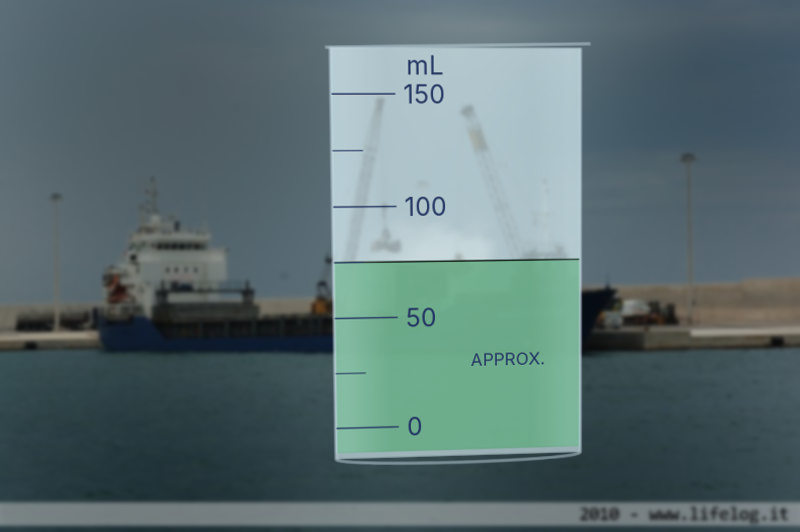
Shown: 75 mL
